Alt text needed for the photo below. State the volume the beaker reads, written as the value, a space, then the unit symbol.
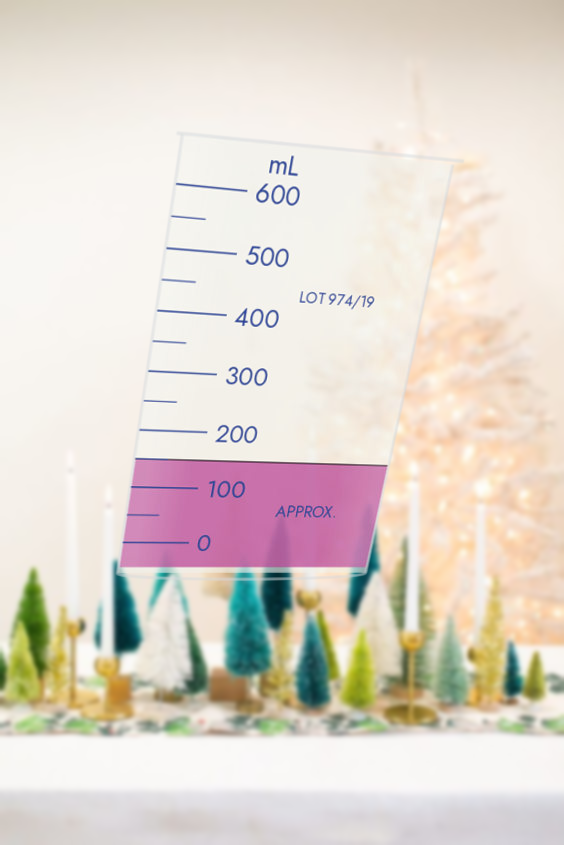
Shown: 150 mL
